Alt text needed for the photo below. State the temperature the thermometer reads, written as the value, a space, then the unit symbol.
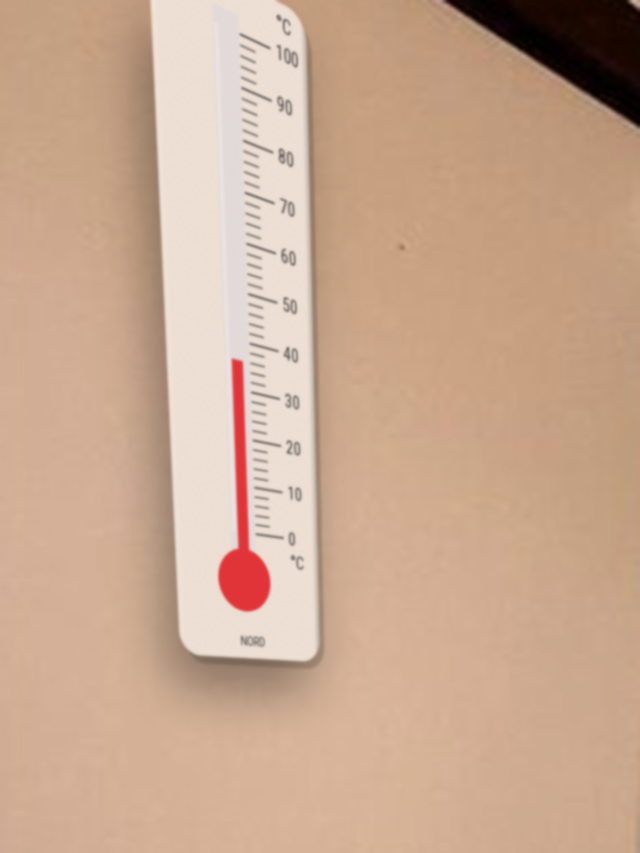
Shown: 36 °C
